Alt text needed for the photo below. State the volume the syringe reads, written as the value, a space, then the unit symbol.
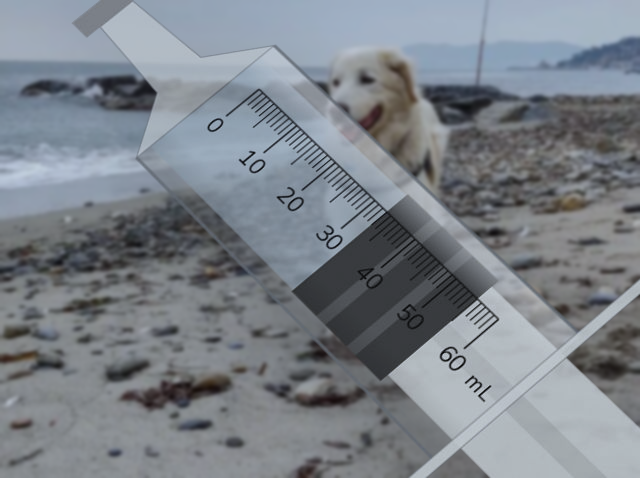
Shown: 33 mL
